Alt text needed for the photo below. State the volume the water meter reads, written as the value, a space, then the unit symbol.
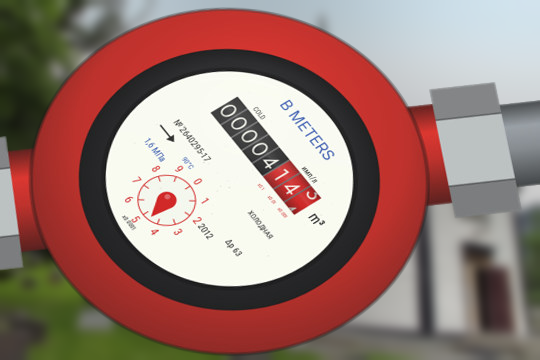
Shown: 4.1434 m³
